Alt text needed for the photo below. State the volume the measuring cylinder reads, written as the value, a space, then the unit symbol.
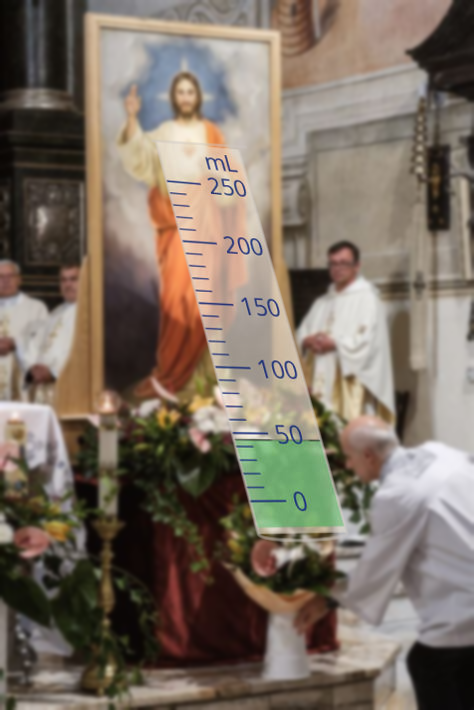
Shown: 45 mL
